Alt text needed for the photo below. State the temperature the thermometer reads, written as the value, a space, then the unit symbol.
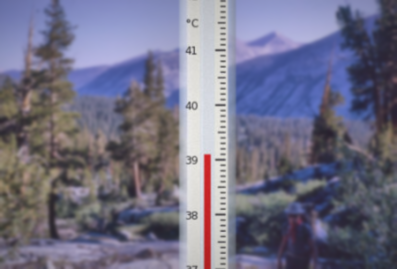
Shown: 39.1 °C
